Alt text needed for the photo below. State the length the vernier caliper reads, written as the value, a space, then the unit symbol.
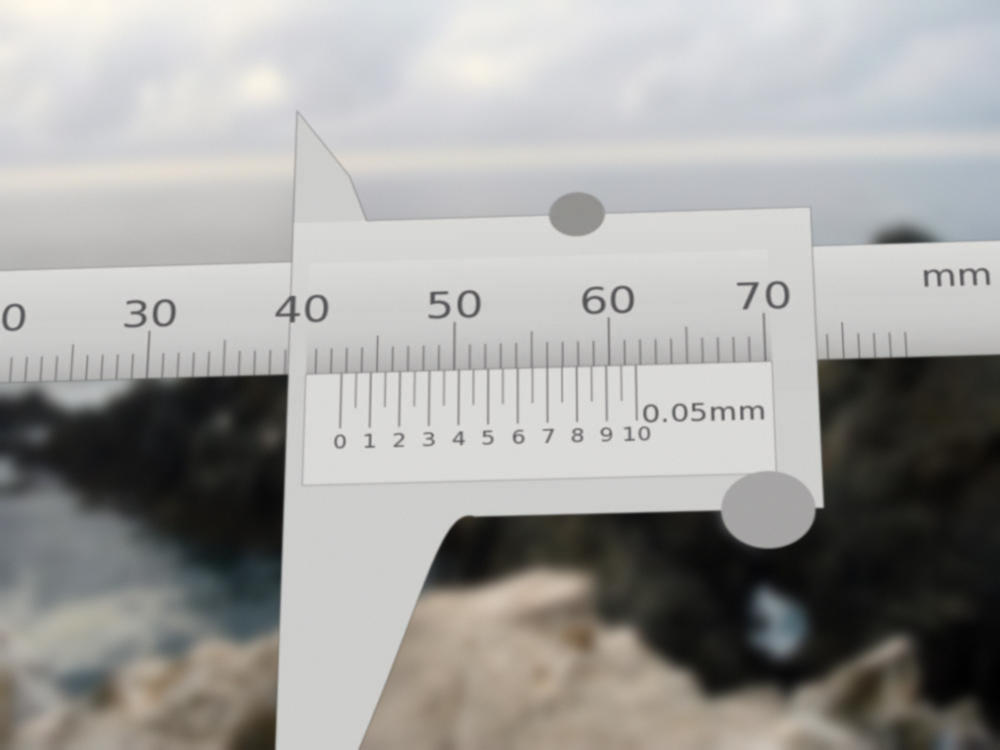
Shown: 42.7 mm
